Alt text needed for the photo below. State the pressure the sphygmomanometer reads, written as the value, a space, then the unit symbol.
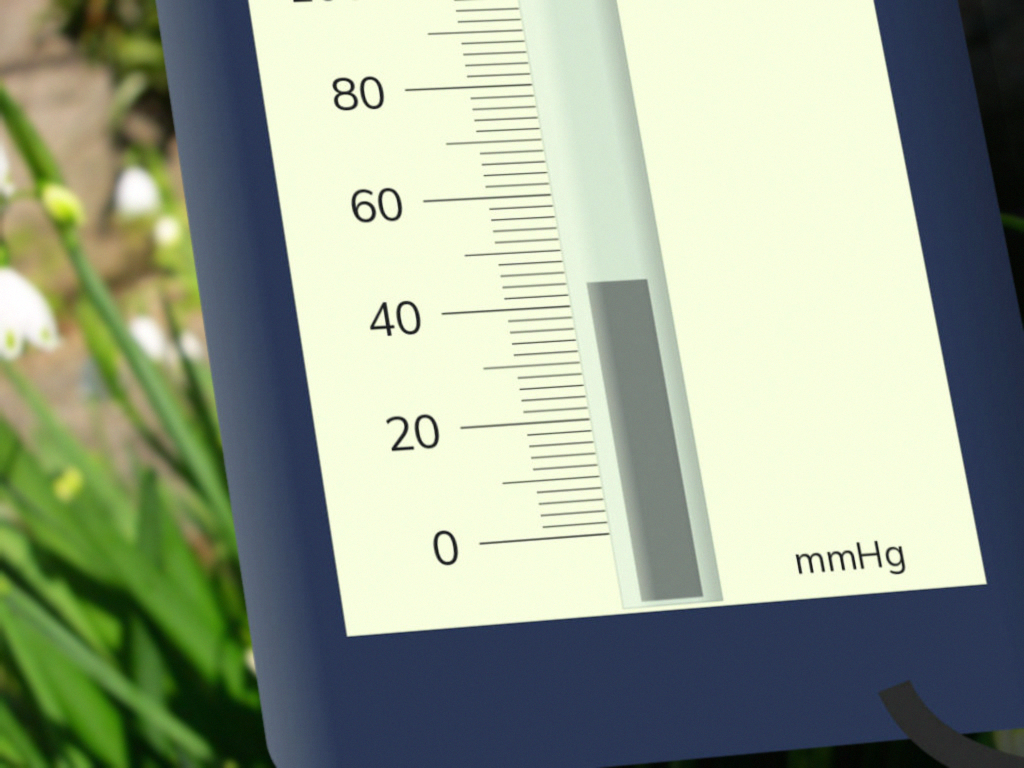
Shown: 44 mmHg
